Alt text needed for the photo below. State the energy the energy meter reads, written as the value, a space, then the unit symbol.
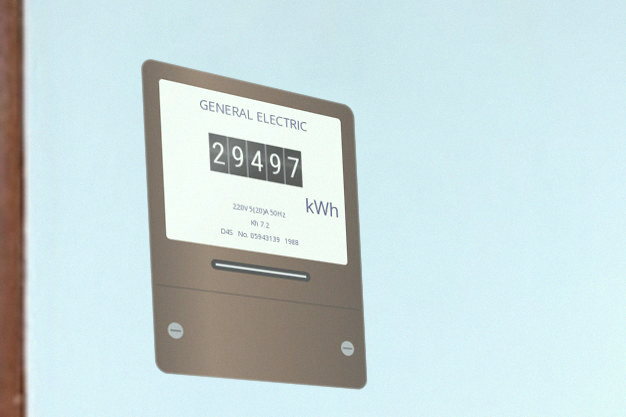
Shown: 29497 kWh
